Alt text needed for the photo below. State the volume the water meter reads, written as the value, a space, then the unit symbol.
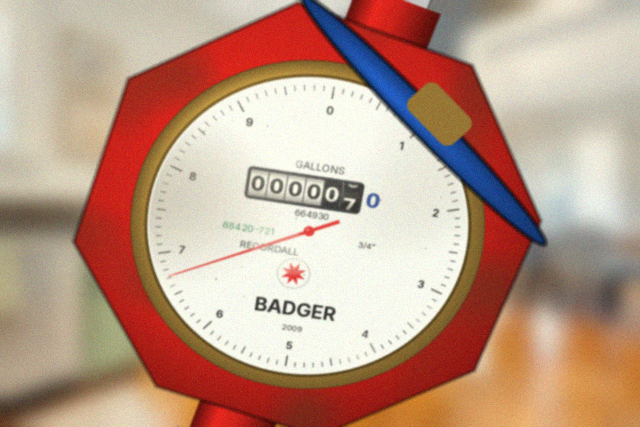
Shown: 66.7 gal
